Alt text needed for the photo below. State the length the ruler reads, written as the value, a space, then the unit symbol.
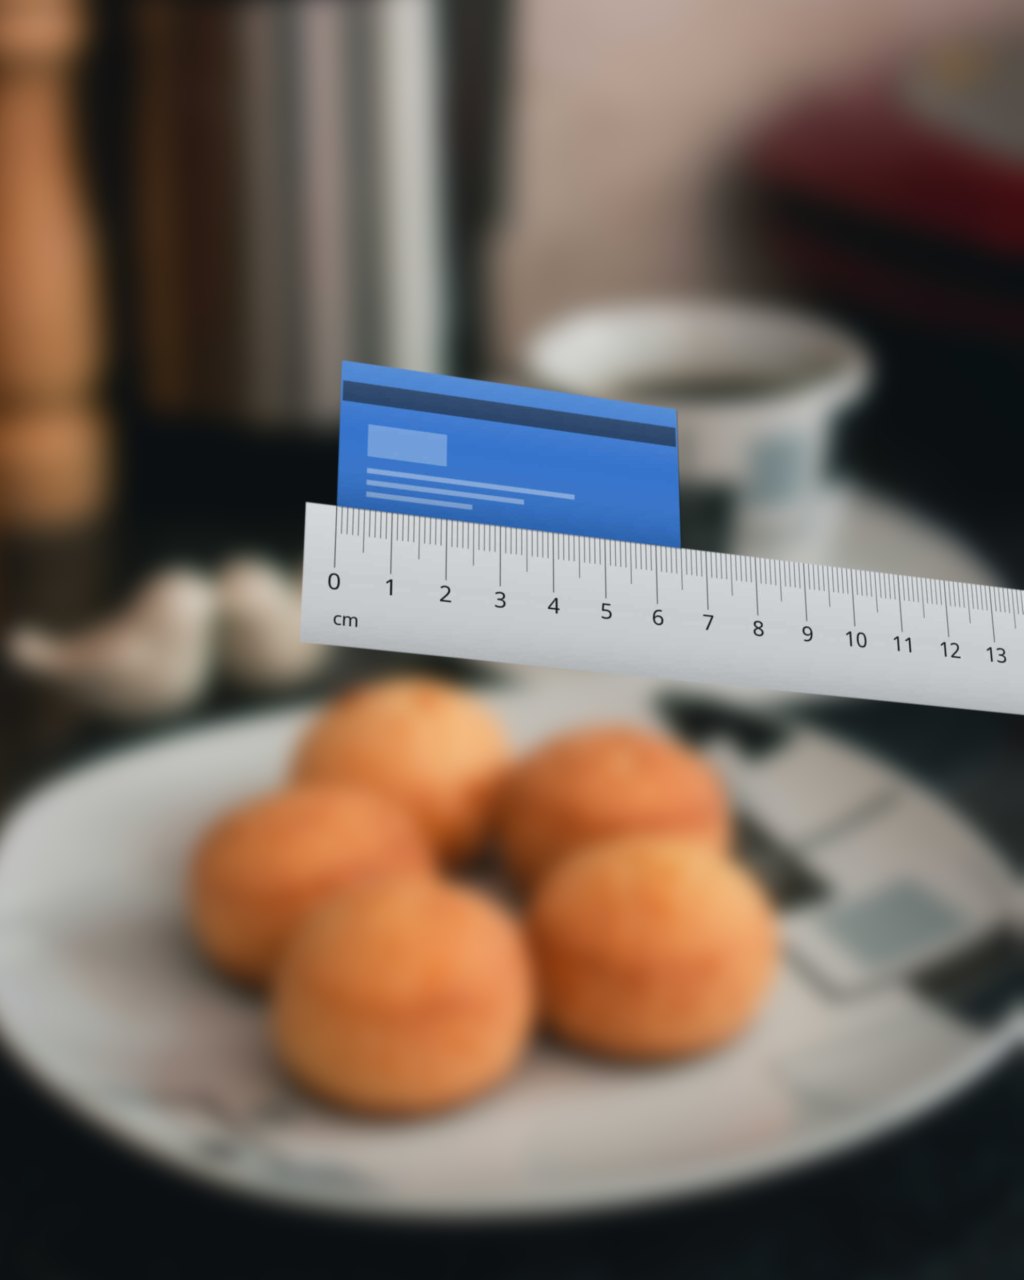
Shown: 6.5 cm
